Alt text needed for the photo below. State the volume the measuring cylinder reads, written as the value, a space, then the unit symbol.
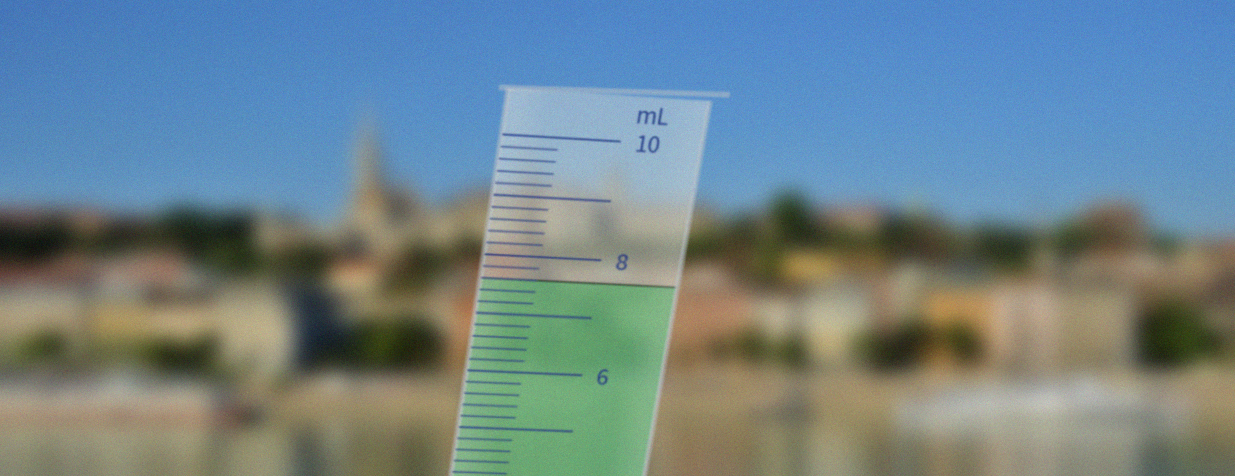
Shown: 7.6 mL
